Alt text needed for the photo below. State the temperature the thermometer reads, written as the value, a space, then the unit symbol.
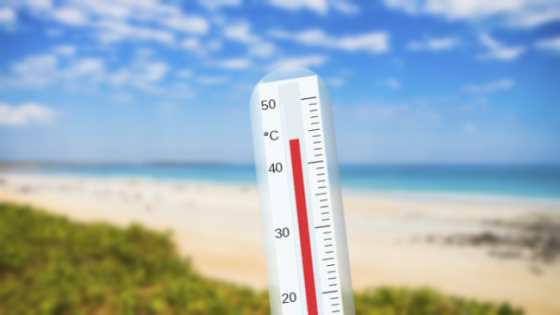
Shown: 44 °C
